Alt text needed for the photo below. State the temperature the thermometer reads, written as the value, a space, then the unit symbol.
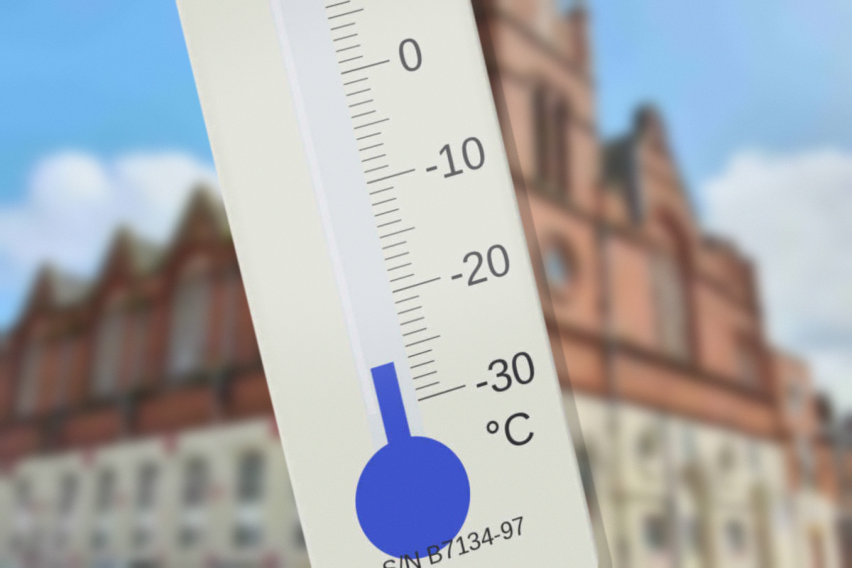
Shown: -26 °C
